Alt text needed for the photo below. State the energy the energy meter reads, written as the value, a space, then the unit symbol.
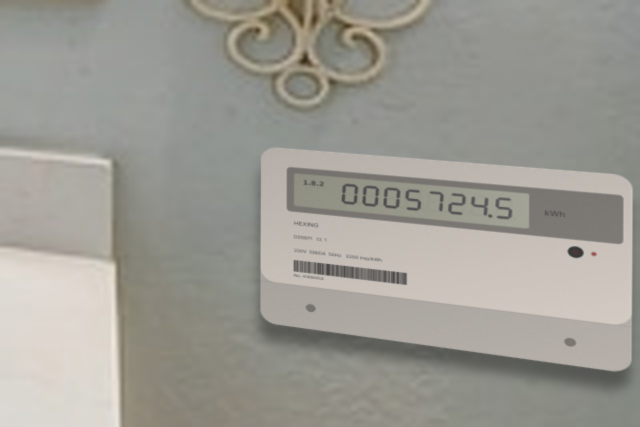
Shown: 5724.5 kWh
